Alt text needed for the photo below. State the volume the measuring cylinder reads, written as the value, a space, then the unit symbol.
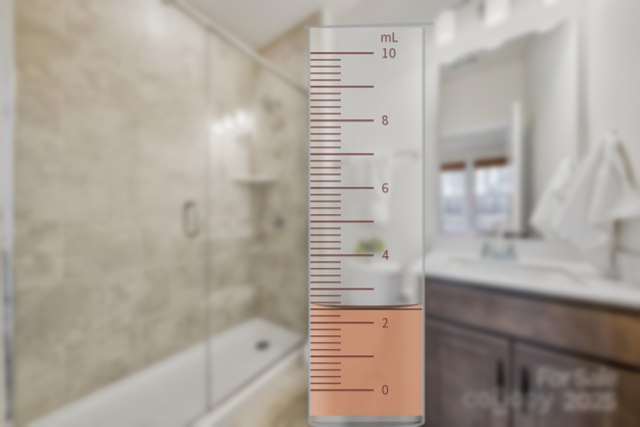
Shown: 2.4 mL
